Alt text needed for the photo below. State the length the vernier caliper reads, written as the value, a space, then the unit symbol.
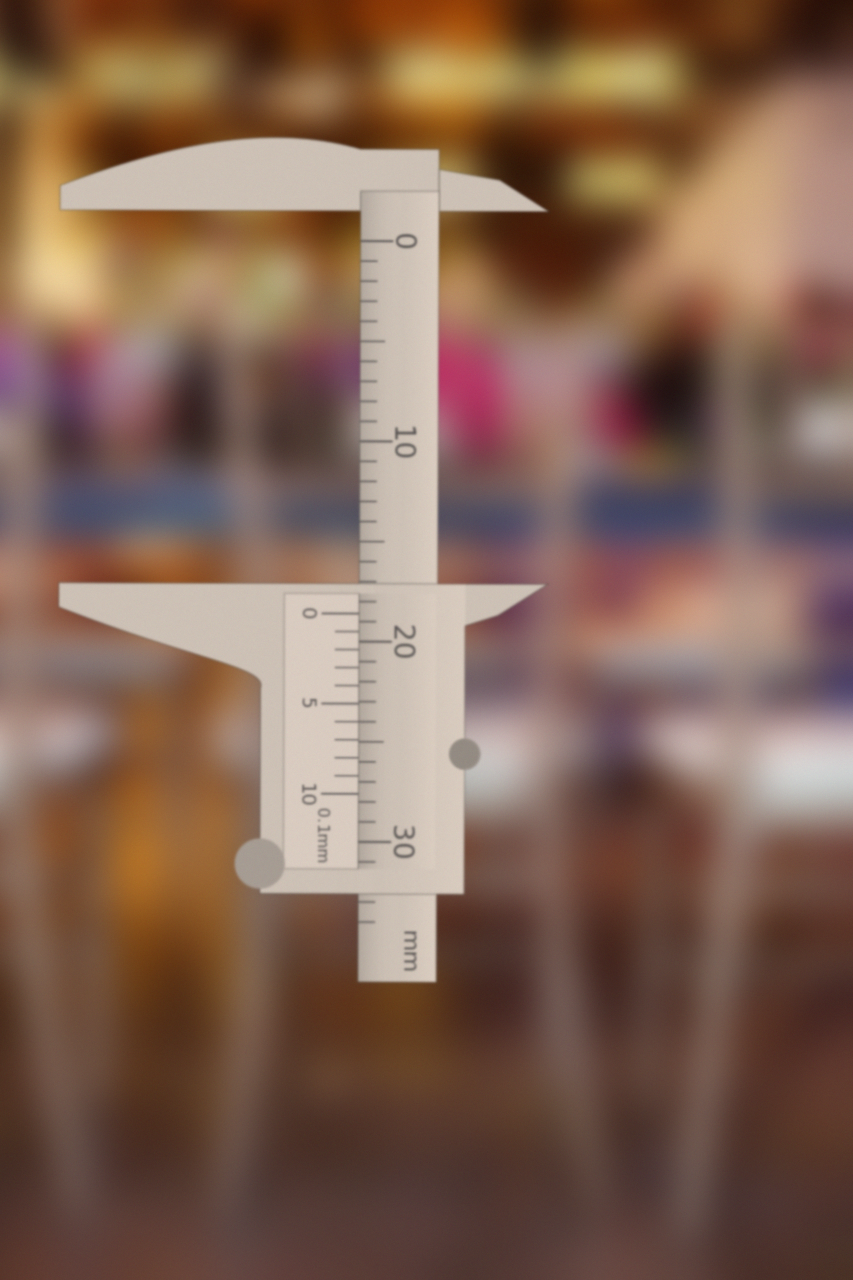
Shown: 18.6 mm
